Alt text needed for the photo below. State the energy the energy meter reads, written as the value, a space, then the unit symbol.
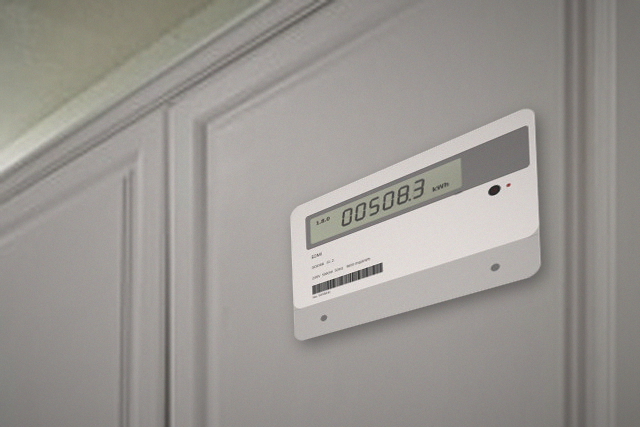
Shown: 508.3 kWh
